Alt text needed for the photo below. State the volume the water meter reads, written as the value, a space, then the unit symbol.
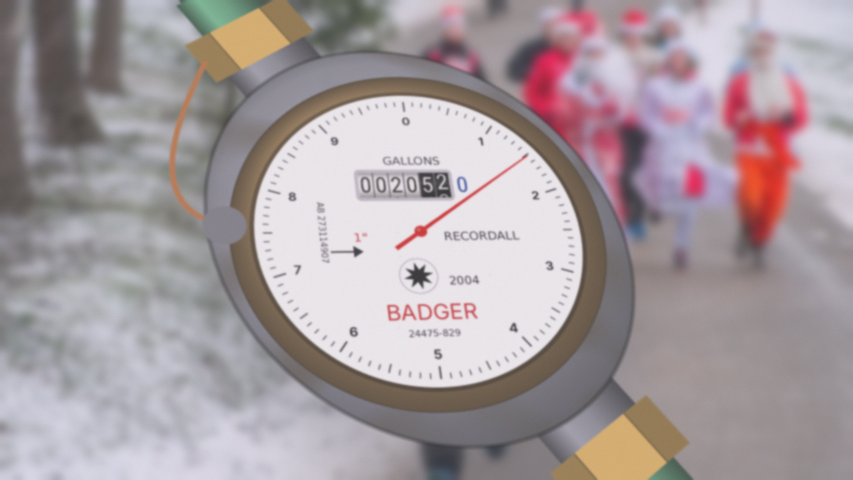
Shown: 20521.5 gal
